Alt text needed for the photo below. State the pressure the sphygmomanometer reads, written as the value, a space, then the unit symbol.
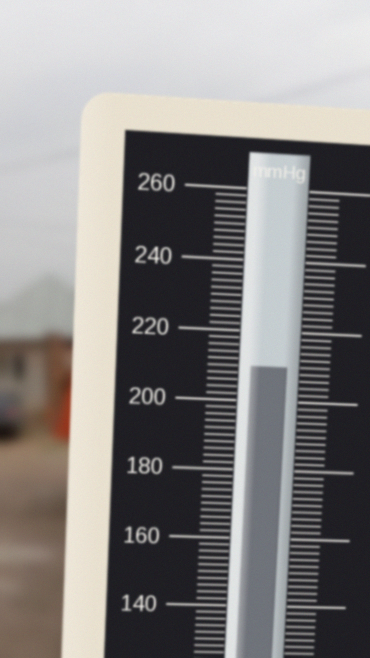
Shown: 210 mmHg
